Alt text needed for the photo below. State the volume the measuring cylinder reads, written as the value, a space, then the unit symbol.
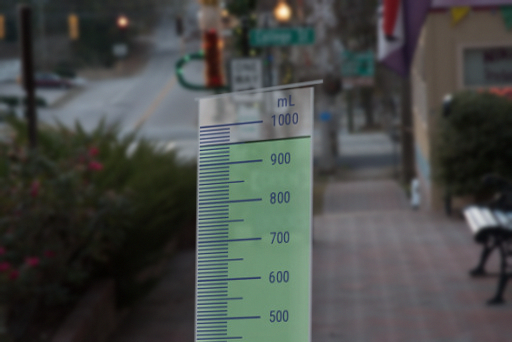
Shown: 950 mL
